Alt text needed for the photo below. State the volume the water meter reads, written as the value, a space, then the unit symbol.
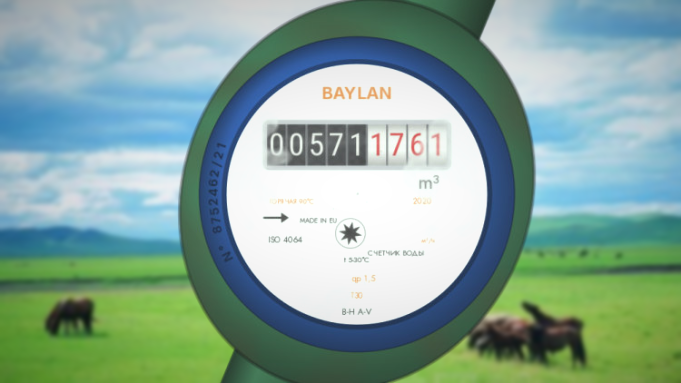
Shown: 571.1761 m³
